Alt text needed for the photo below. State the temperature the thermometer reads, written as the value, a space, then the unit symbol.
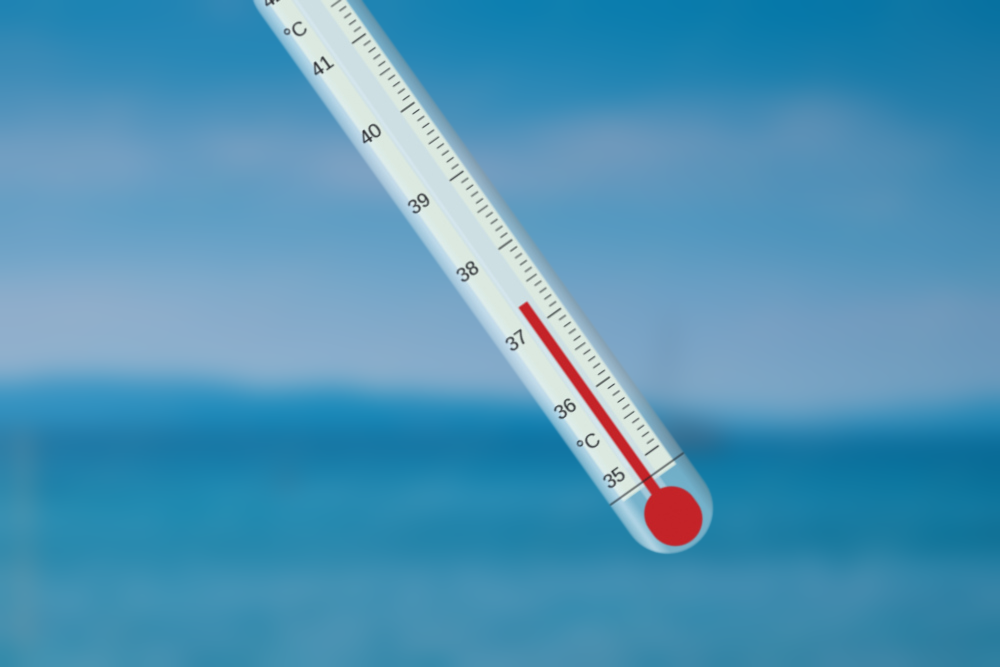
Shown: 37.3 °C
